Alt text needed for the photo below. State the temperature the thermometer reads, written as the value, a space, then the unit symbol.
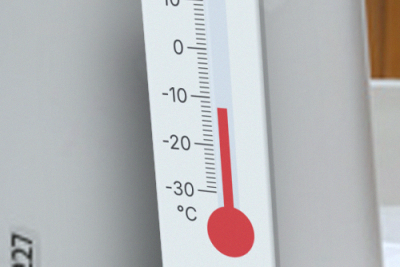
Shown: -12 °C
